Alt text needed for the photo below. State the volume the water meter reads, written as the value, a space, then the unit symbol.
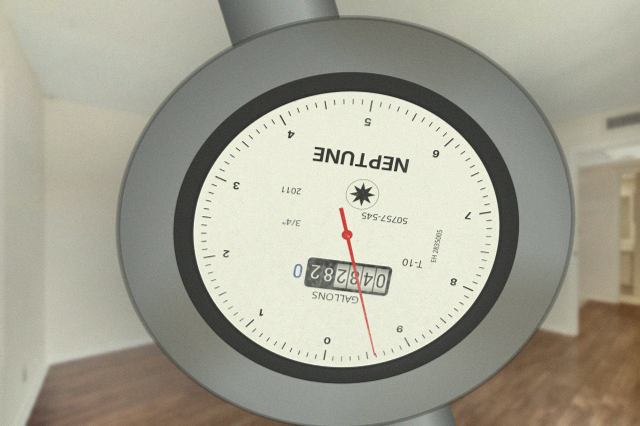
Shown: 482819.4 gal
